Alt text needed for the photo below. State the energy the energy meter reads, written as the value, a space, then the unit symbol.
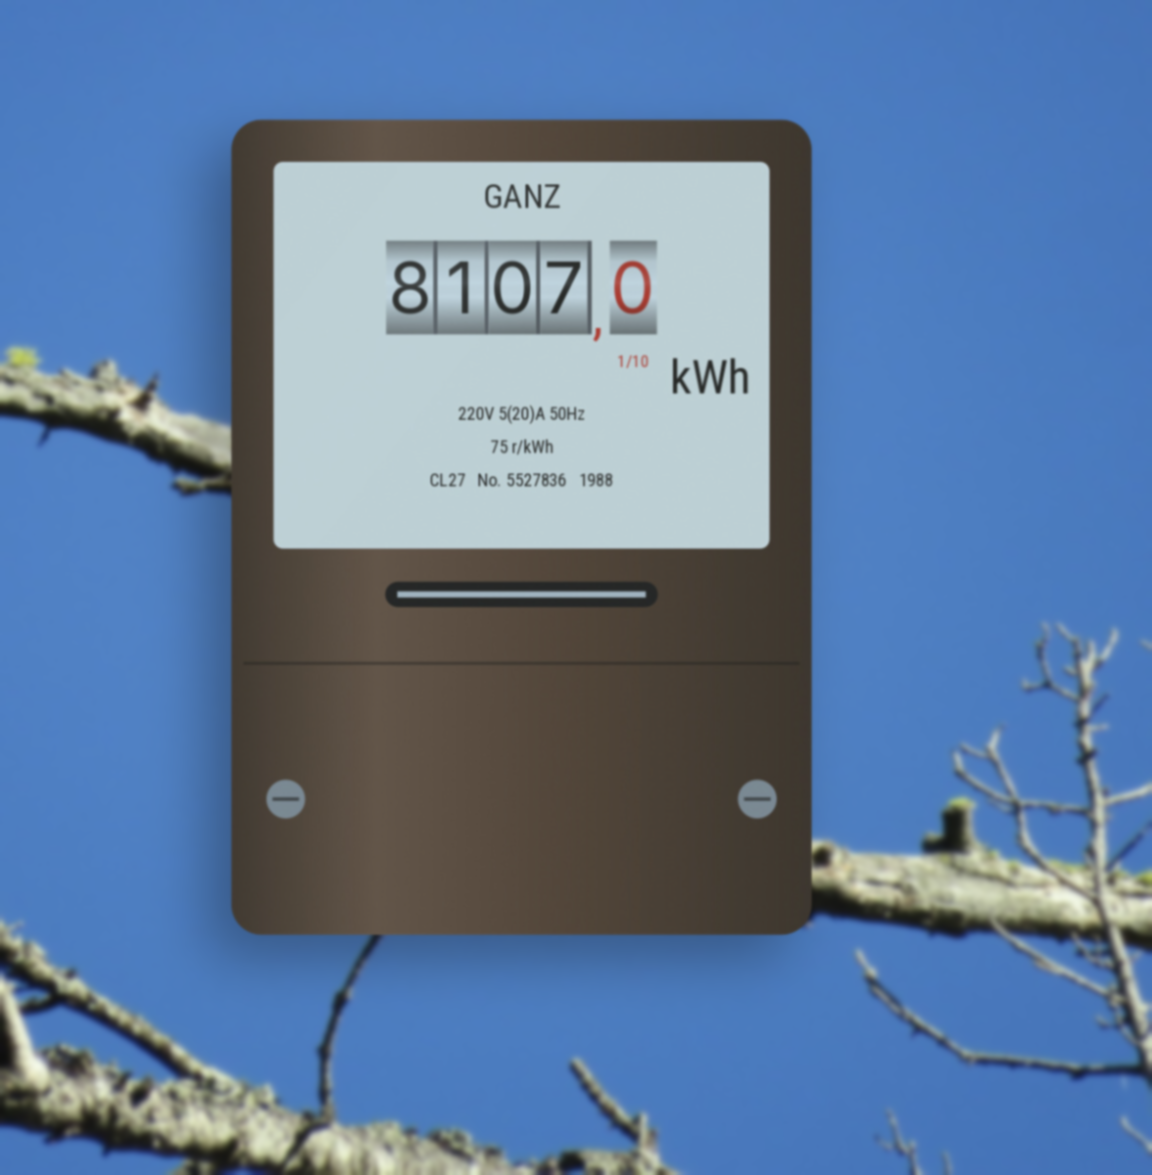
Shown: 8107.0 kWh
